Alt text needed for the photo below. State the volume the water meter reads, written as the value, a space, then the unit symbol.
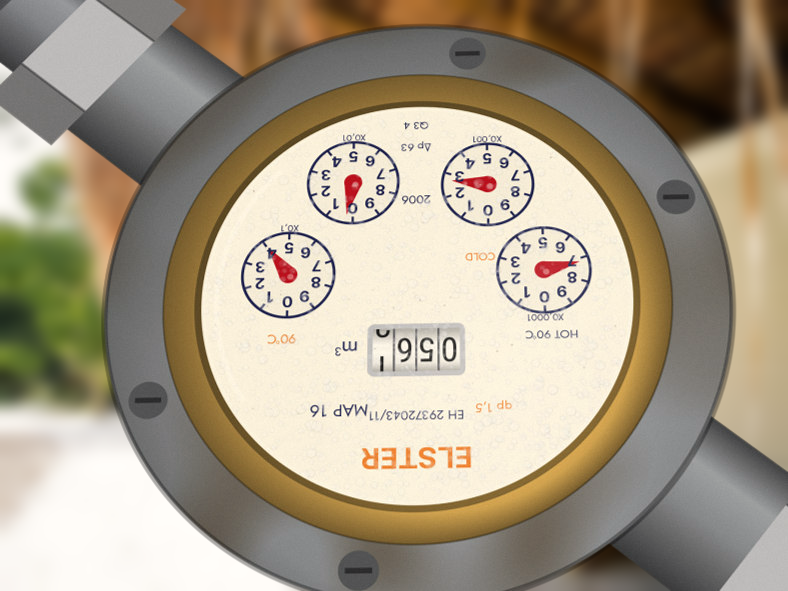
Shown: 561.4027 m³
